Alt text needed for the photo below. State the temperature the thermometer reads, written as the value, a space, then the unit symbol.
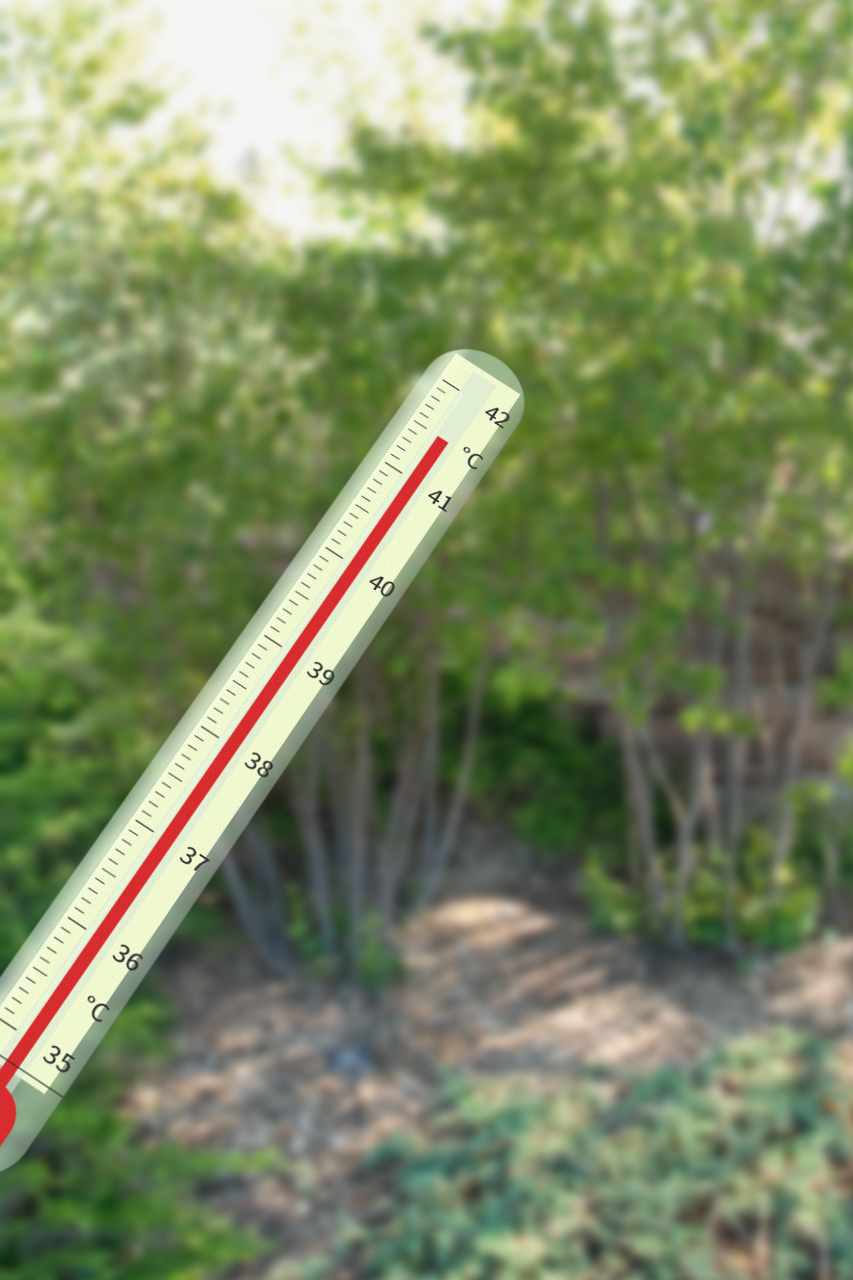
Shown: 41.5 °C
